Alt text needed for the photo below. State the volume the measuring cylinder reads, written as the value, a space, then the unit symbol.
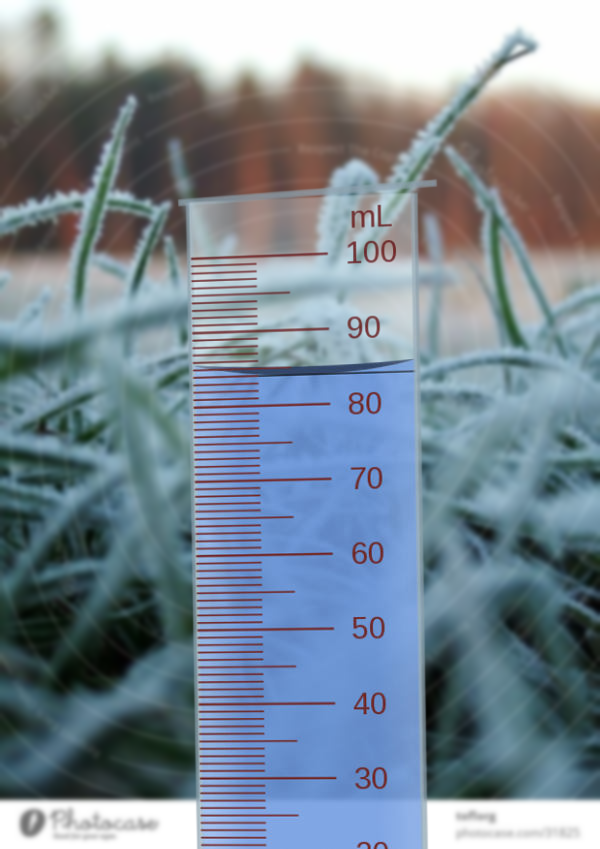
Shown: 84 mL
